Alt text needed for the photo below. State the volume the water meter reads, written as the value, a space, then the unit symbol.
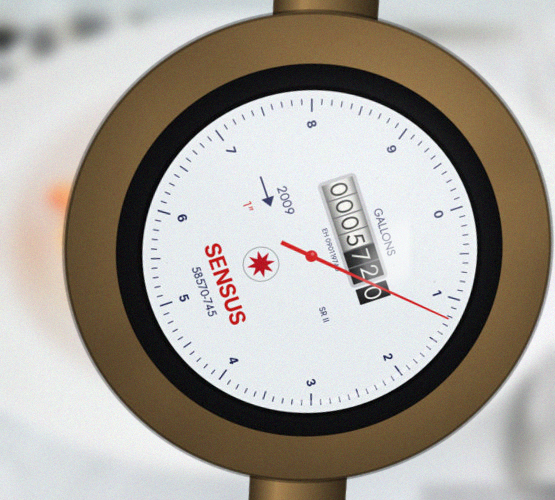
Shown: 5721.2 gal
